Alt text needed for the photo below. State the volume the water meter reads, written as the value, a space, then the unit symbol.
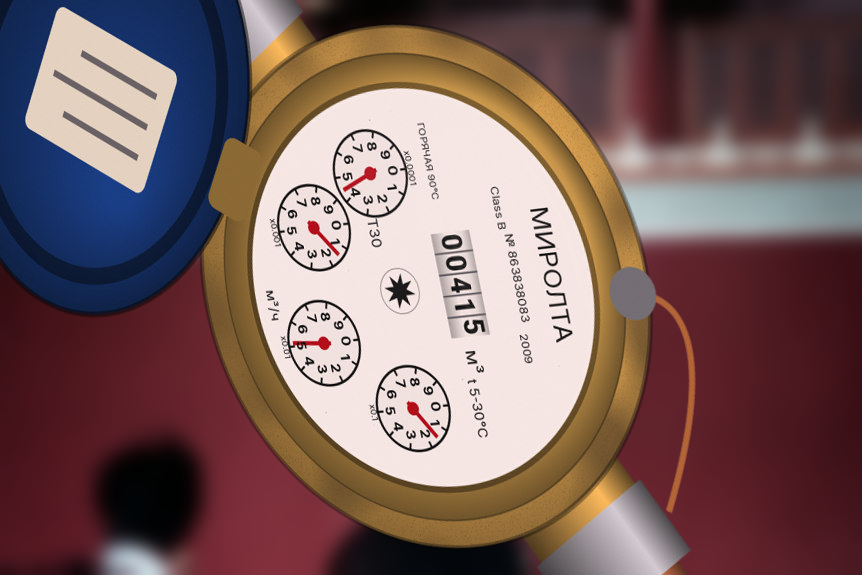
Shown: 415.1514 m³
